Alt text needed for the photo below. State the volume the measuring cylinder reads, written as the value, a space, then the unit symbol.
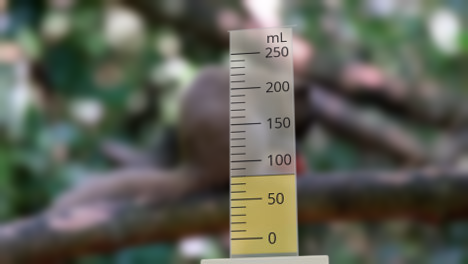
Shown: 80 mL
